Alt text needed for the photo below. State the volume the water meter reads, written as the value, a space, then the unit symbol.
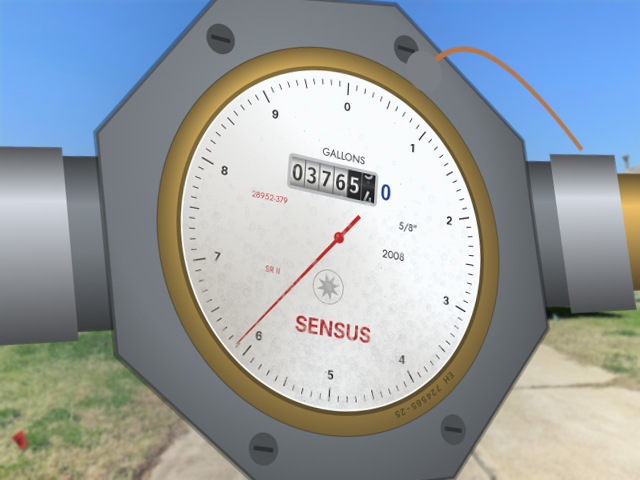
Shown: 376536.1 gal
